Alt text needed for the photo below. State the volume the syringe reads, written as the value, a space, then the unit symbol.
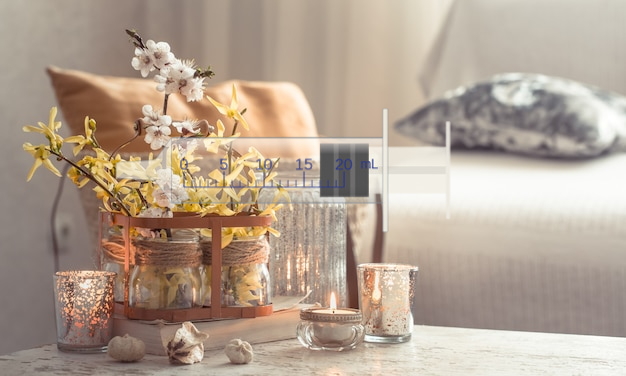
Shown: 17 mL
